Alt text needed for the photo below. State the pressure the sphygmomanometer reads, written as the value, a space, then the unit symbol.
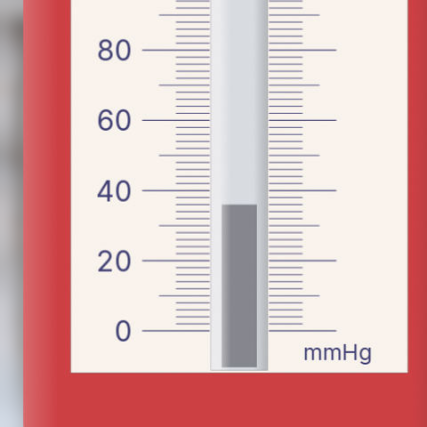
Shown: 36 mmHg
